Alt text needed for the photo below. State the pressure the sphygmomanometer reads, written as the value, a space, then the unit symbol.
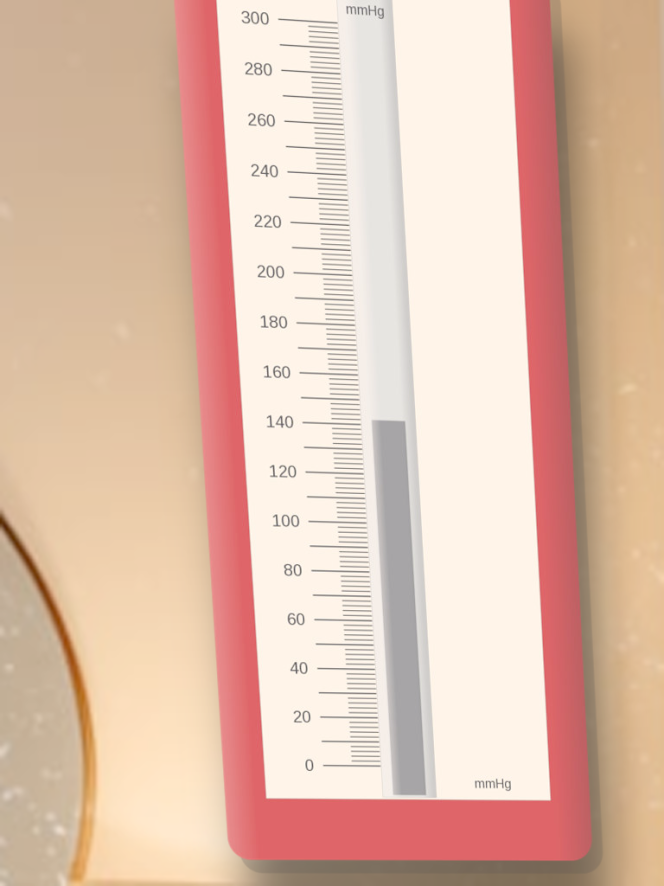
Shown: 142 mmHg
